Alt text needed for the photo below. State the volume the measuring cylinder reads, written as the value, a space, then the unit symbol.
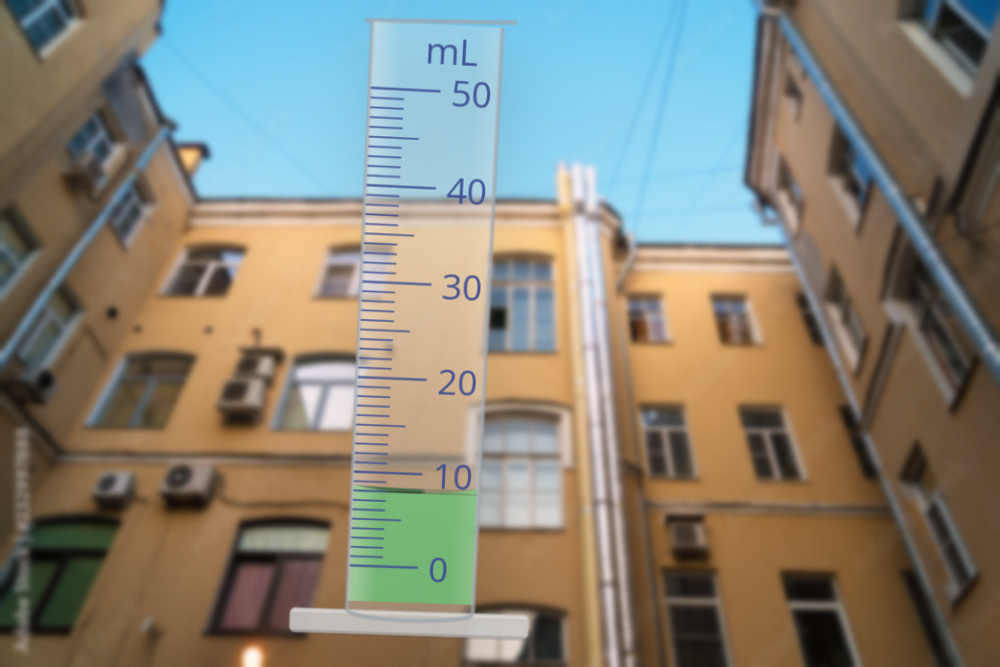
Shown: 8 mL
